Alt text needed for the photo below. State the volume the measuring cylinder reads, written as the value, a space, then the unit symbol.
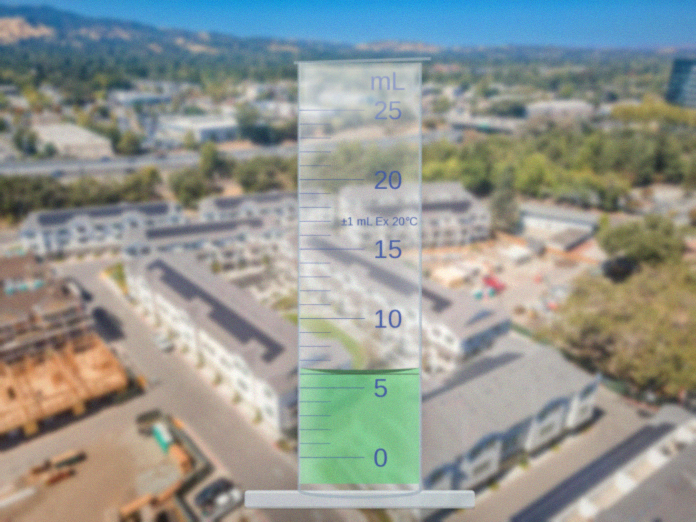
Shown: 6 mL
